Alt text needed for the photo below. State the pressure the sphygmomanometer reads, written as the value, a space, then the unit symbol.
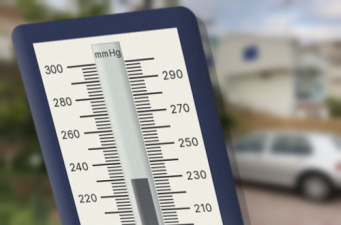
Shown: 230 mmHg
